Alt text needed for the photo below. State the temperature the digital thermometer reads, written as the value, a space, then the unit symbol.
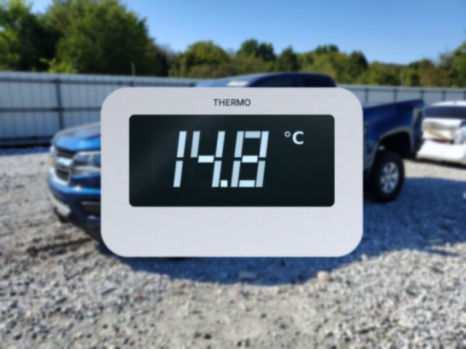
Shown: 14.8 °C
